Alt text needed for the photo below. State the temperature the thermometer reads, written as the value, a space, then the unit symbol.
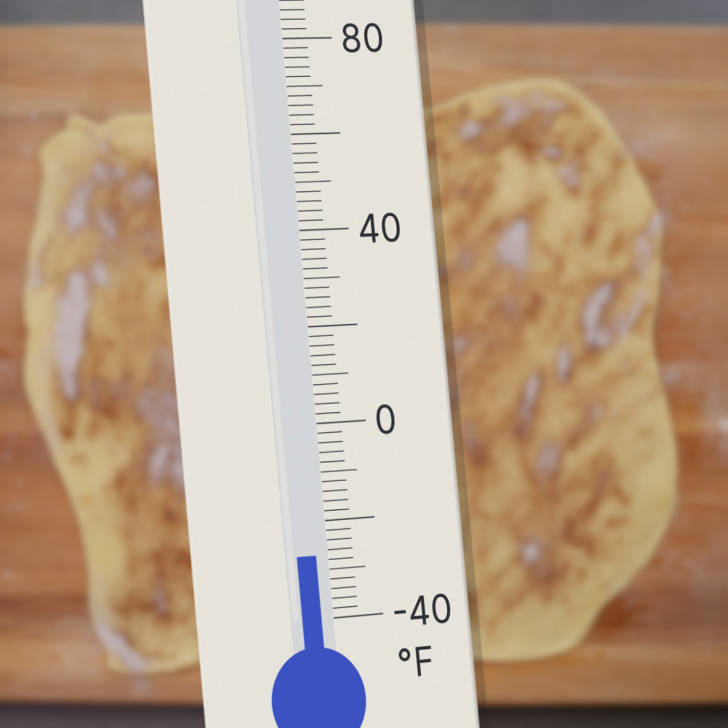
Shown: -27 °F
